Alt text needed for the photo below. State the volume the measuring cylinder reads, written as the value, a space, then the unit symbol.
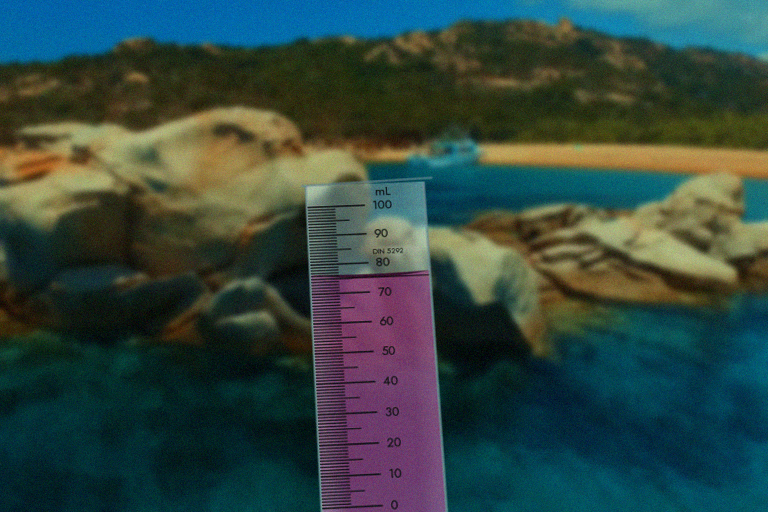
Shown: 75 mL
